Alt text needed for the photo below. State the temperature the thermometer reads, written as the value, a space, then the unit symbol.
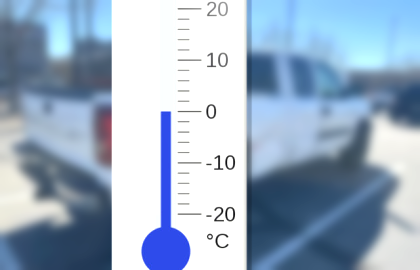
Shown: 0 °C
